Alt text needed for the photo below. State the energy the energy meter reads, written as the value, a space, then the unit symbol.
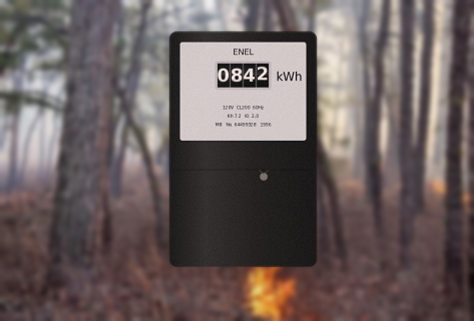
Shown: 842 kWh
